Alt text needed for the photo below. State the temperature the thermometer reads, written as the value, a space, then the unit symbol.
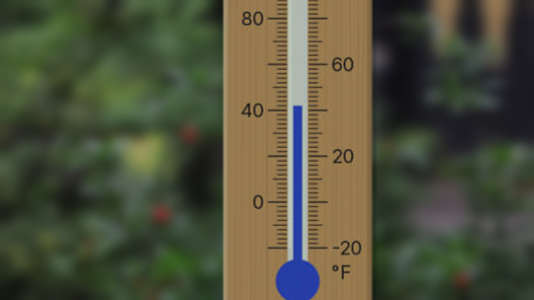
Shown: 42 °F
